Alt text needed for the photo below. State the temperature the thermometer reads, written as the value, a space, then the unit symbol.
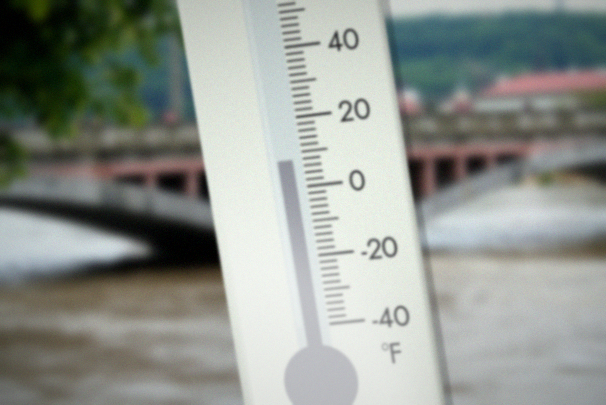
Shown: 8 °F
